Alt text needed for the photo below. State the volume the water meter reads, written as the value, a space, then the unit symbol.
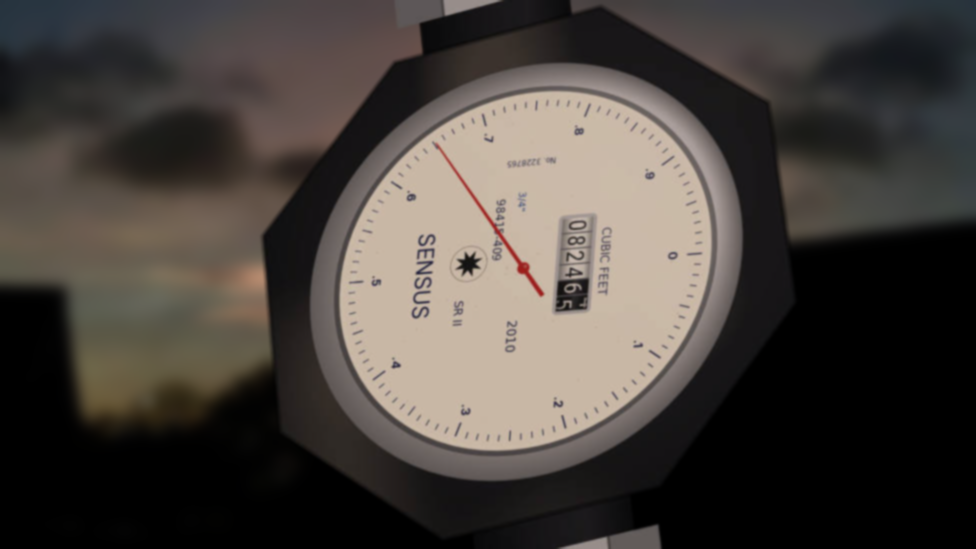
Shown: 82464.65 ft³
